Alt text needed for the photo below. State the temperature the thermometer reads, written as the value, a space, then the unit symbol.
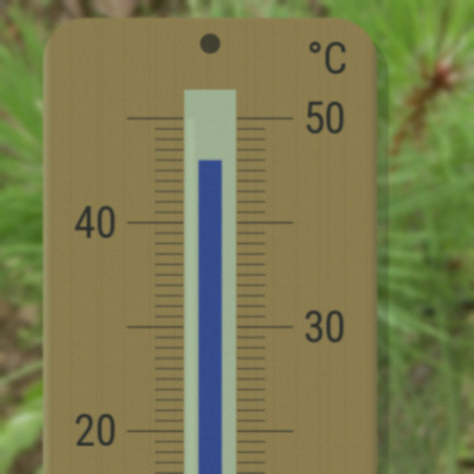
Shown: 46 °C
